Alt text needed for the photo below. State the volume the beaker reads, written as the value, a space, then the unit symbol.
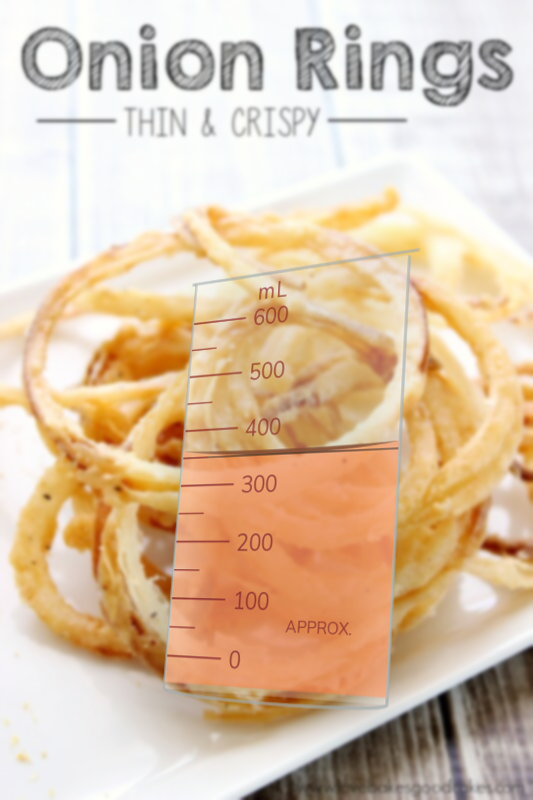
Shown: 350 mL
